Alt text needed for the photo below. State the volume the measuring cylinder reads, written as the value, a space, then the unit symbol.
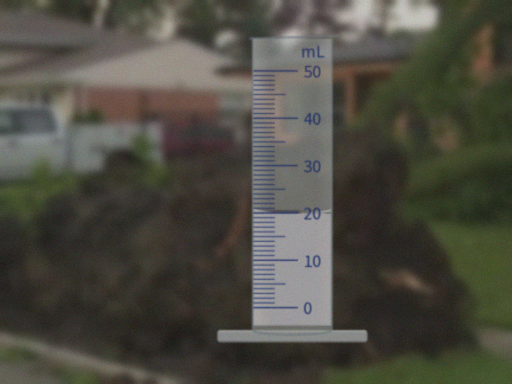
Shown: 20 mL
